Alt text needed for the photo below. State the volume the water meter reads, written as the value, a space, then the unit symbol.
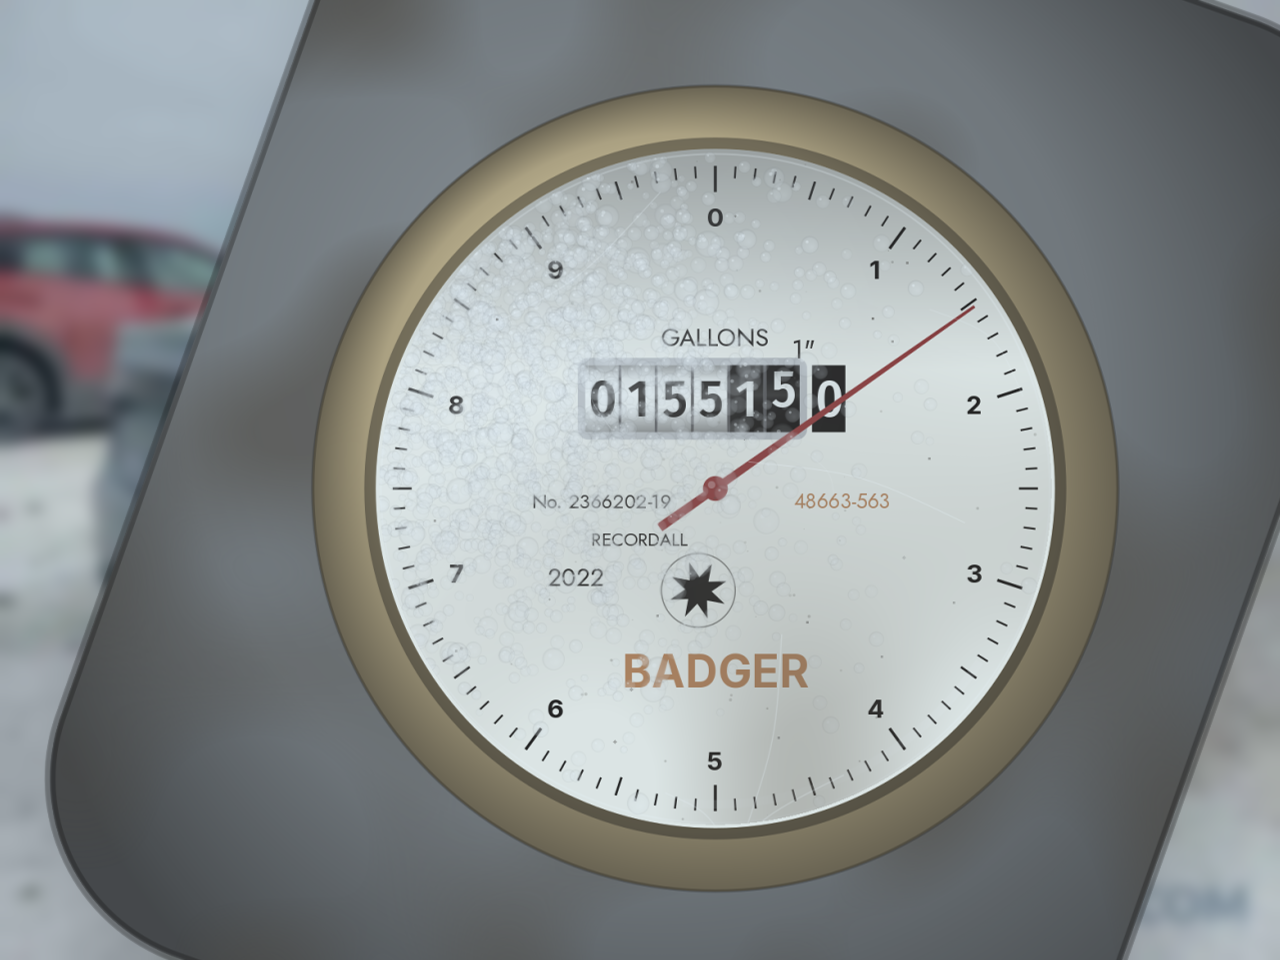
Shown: 155151.5 gal
